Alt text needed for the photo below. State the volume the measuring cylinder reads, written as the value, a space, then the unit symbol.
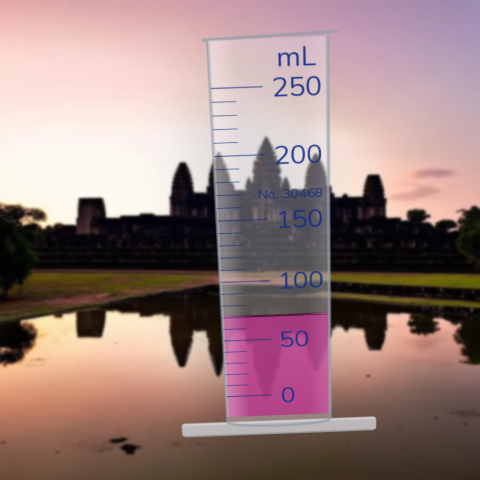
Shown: 70 mL
